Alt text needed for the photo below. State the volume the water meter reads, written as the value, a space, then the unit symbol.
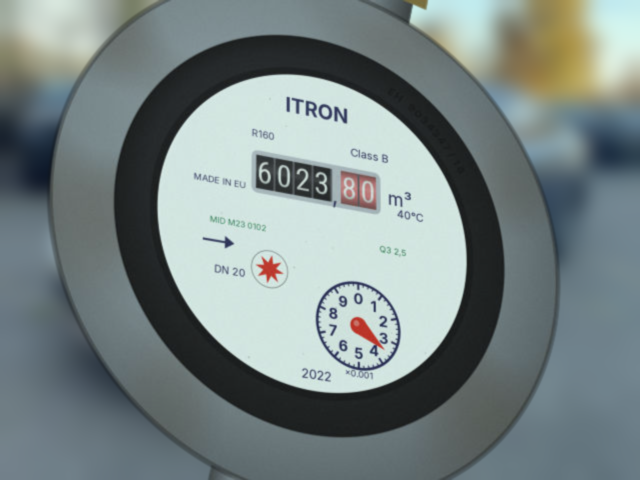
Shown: 6023.803 m³
